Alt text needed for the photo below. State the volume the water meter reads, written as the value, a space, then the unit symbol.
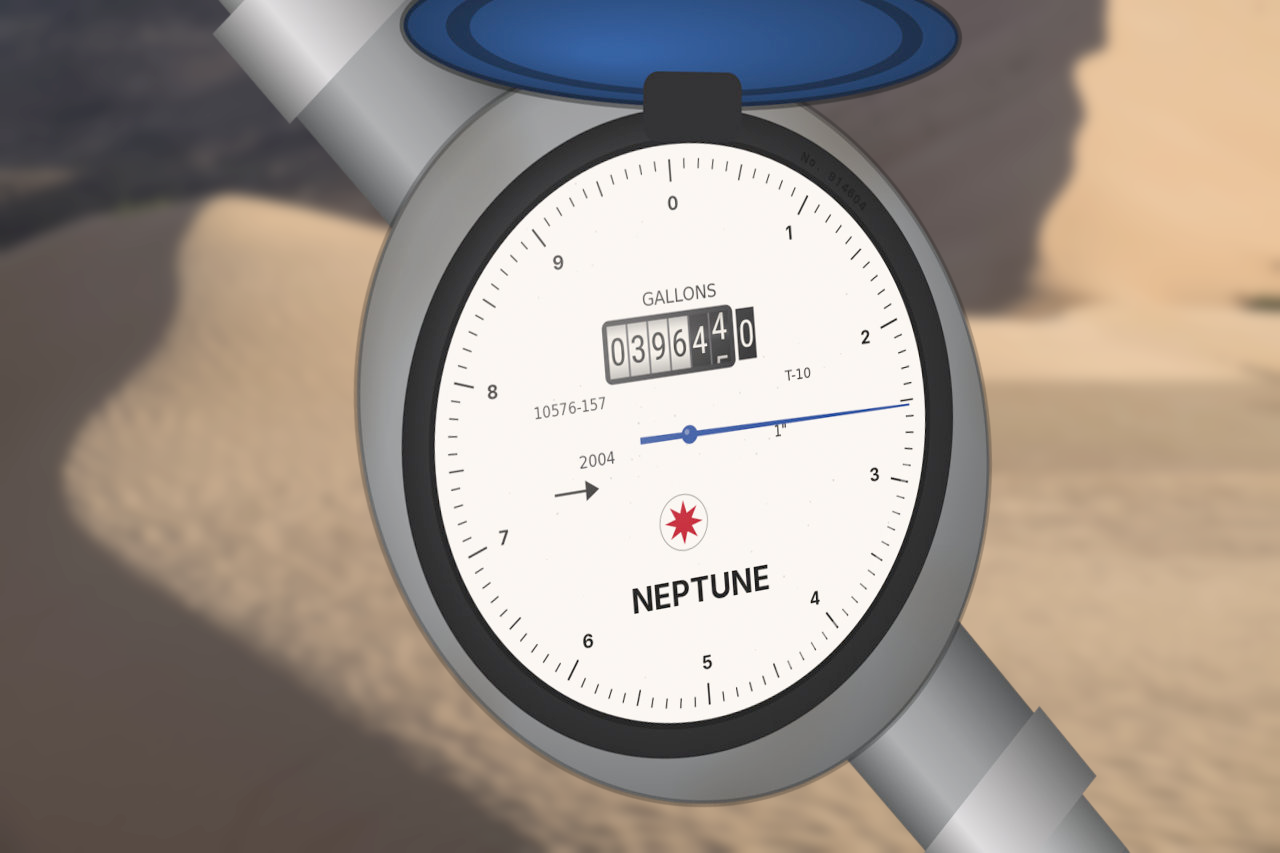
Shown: 396442.5 gal
